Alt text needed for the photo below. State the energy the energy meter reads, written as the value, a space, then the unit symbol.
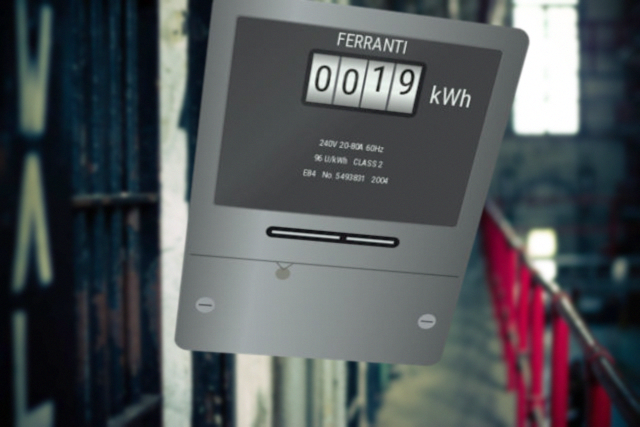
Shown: 19 kWh
